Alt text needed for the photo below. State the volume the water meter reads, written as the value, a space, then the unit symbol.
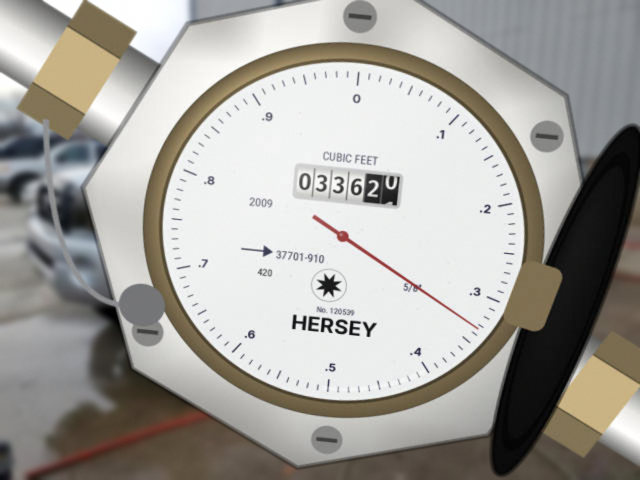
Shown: 33620.33 ft³
